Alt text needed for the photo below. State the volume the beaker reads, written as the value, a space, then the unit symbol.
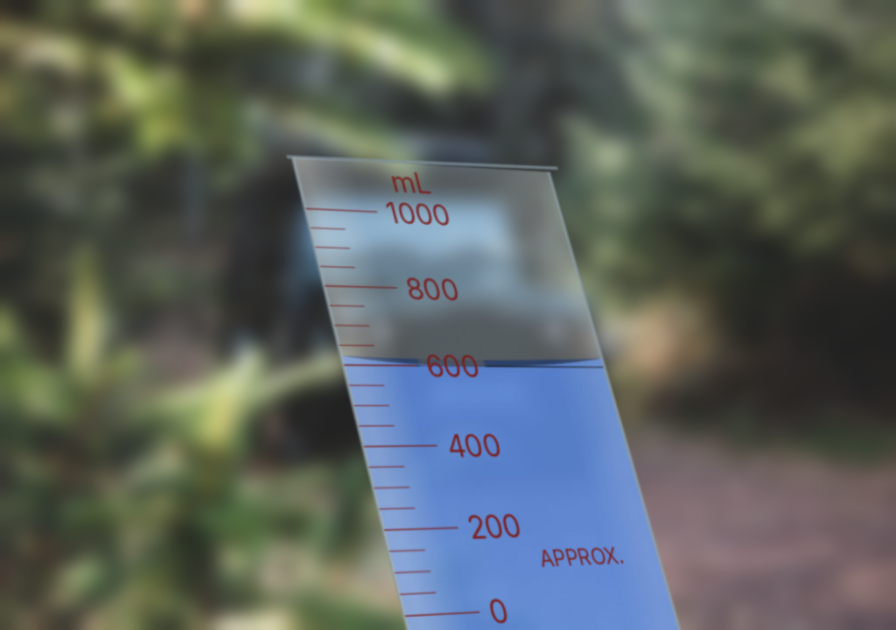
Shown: 600 mL
